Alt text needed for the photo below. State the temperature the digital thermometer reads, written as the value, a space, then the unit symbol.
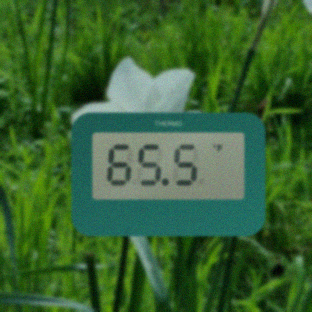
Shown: 65.5 °F
